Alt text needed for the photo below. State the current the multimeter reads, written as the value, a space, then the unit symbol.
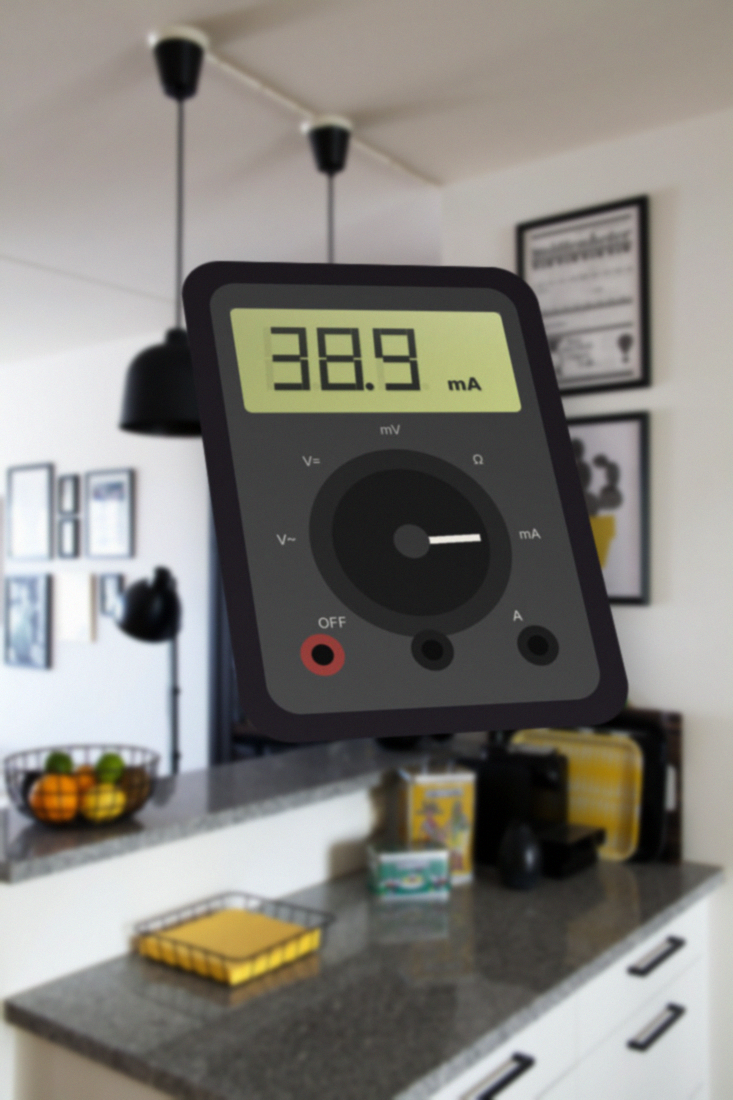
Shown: 38.9 mA
